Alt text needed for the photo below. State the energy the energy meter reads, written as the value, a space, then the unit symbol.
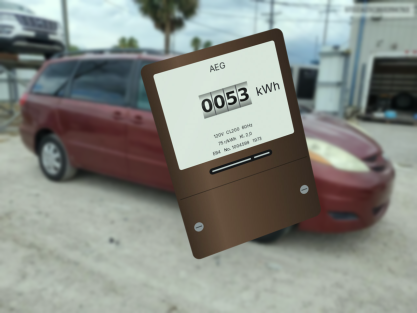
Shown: 53 kWh
